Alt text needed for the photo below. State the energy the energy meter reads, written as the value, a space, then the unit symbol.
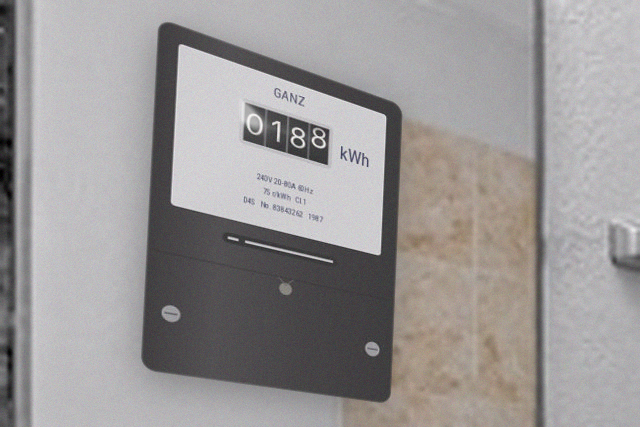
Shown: 188 kWh
